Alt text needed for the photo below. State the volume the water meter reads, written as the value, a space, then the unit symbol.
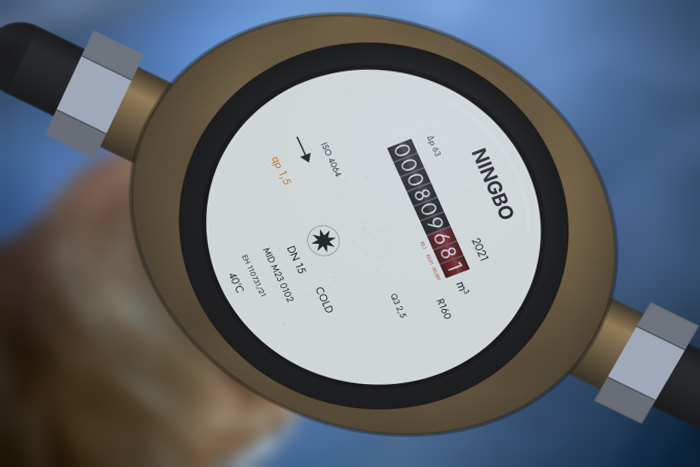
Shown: 809.681 m³
